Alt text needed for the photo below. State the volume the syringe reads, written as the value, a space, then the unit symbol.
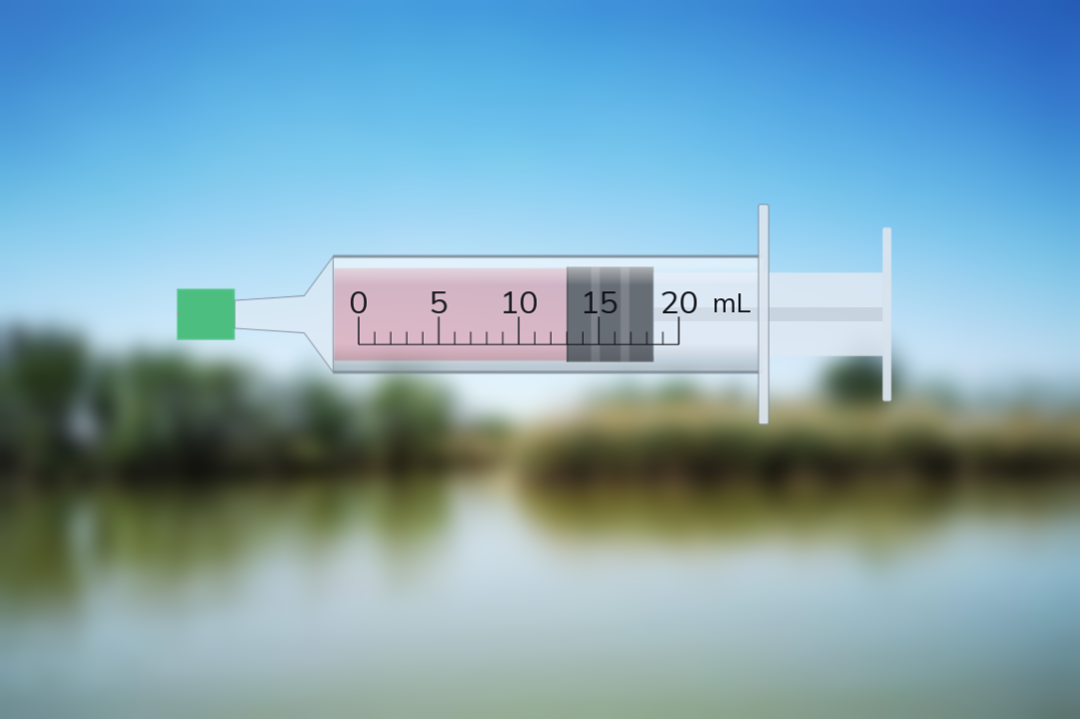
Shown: 13 mL
